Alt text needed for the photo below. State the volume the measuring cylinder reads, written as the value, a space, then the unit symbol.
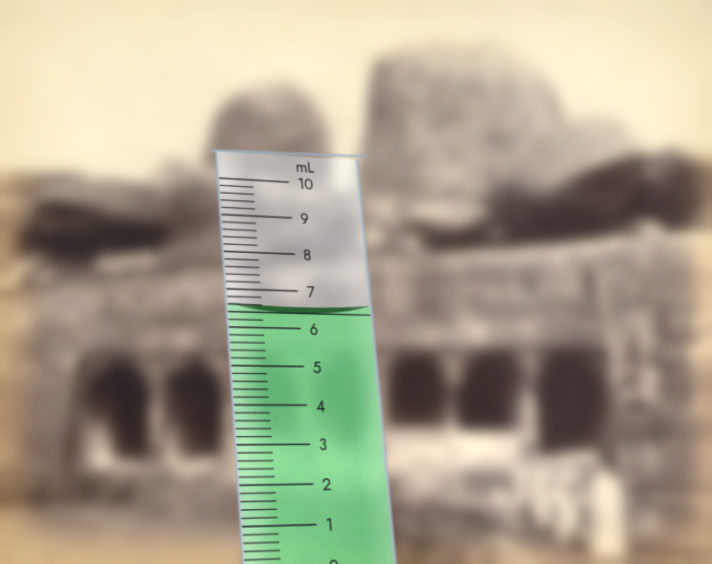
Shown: 6.4 mL
